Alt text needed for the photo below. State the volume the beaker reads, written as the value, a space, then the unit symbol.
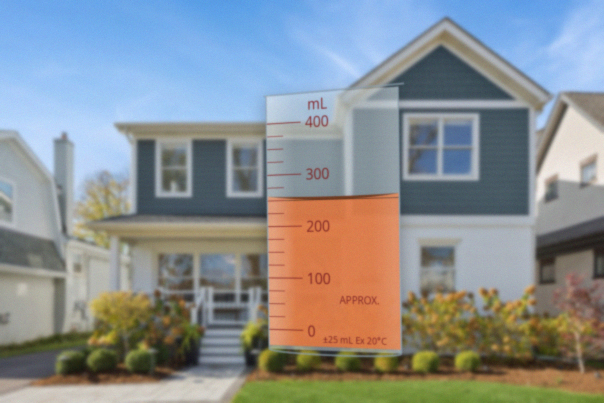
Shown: 250 mL
